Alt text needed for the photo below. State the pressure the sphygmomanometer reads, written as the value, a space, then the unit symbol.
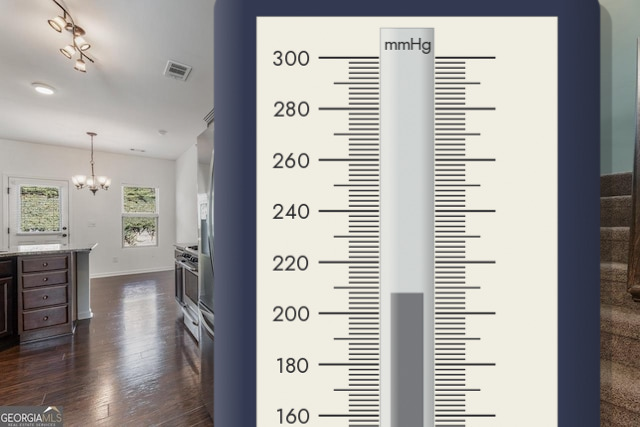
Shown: 208 mmHg
